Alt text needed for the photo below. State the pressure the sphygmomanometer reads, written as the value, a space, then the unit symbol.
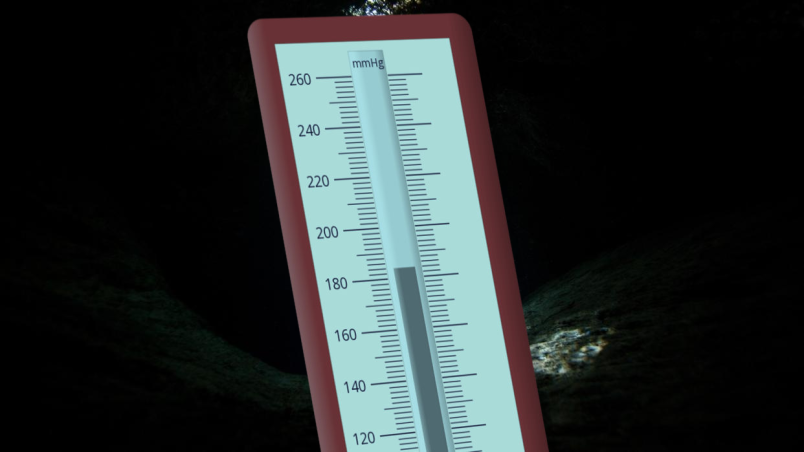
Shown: 184 mmHg
